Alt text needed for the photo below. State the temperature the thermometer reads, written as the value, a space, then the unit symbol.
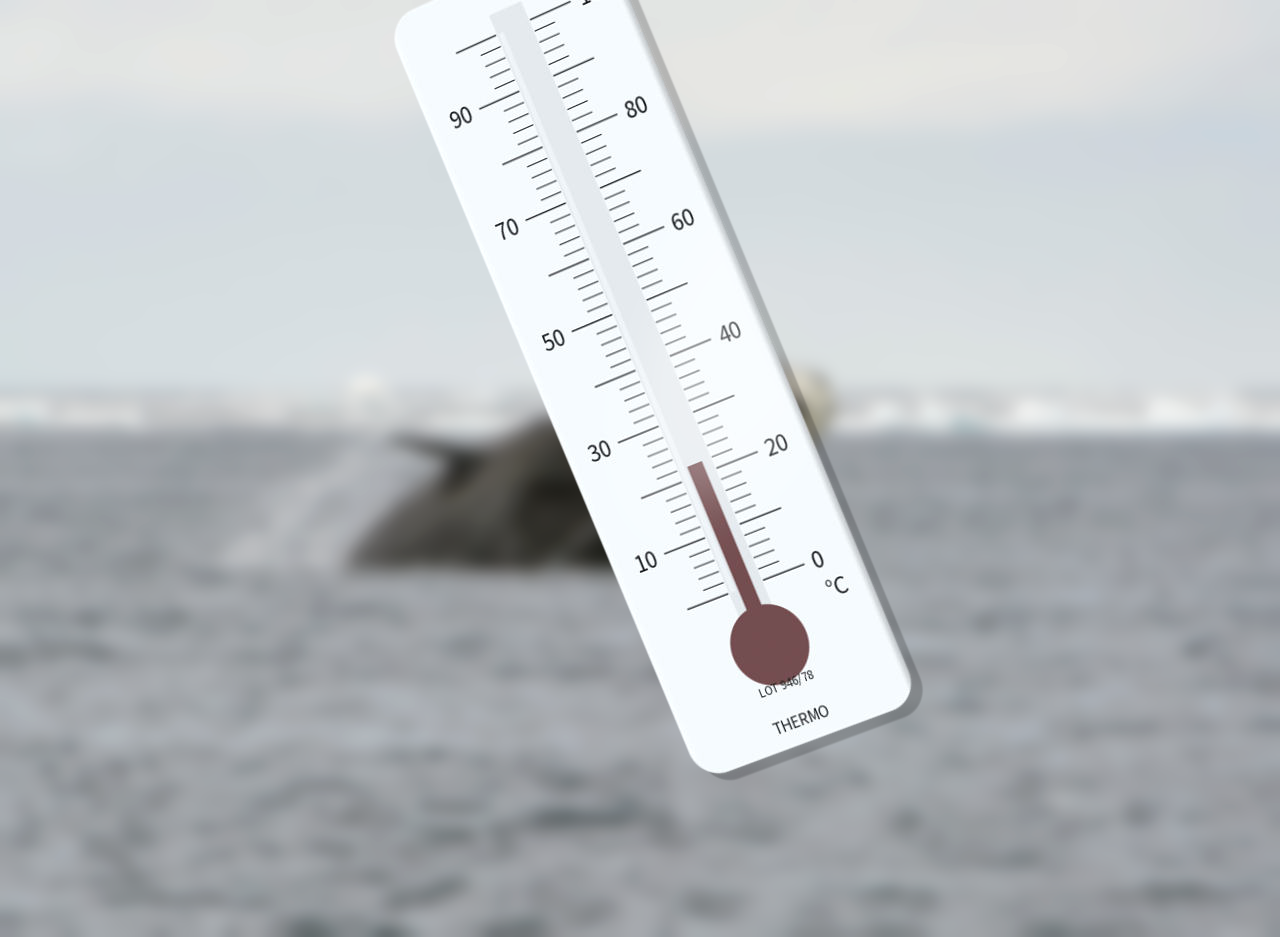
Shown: 22 °C
